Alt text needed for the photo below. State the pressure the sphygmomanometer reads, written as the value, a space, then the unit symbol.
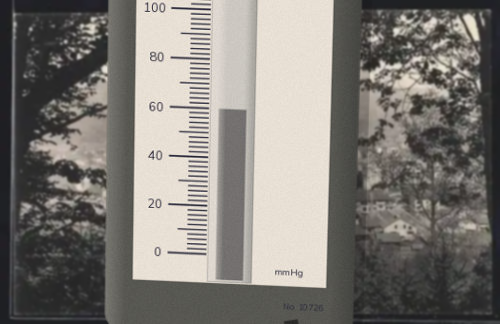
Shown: 60 mmHg
